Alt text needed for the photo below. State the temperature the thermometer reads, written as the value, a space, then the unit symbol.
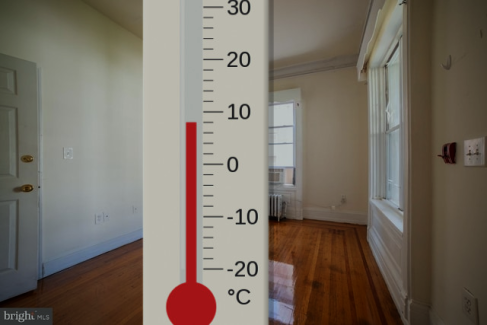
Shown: 8 °C
